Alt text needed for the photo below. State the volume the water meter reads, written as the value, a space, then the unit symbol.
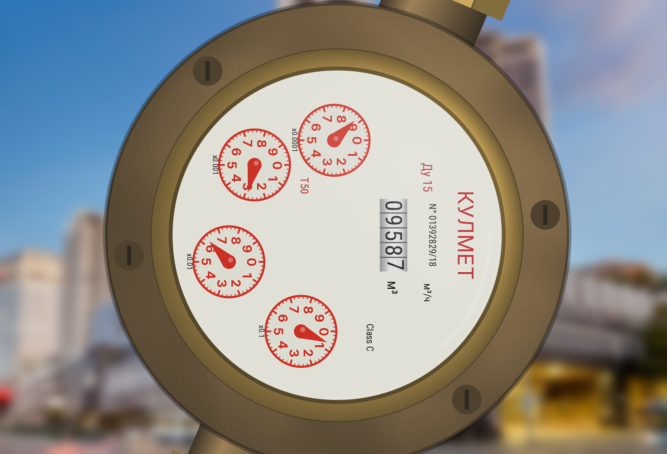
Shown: 9587.0628 m³
